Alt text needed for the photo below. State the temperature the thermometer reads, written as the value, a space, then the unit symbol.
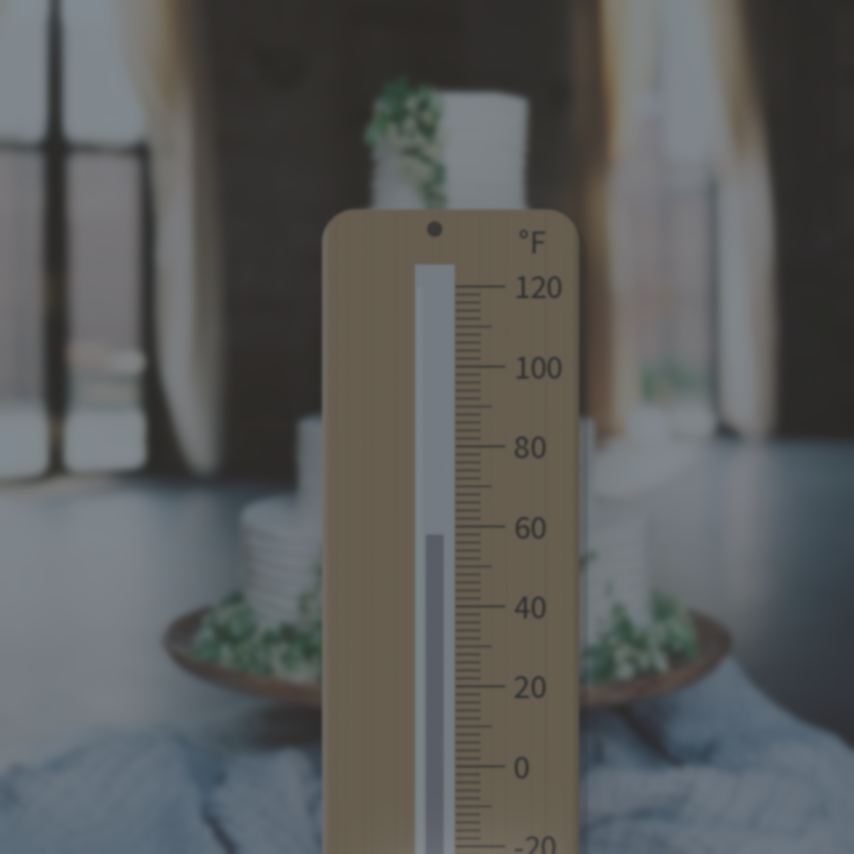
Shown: 58 °F
